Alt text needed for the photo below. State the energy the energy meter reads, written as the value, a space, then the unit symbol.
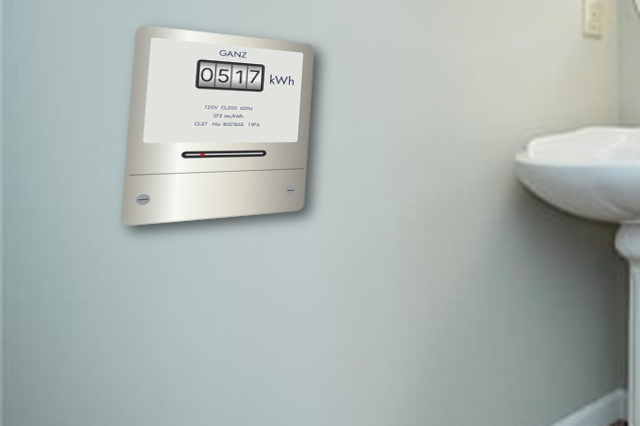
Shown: 517 kWh
